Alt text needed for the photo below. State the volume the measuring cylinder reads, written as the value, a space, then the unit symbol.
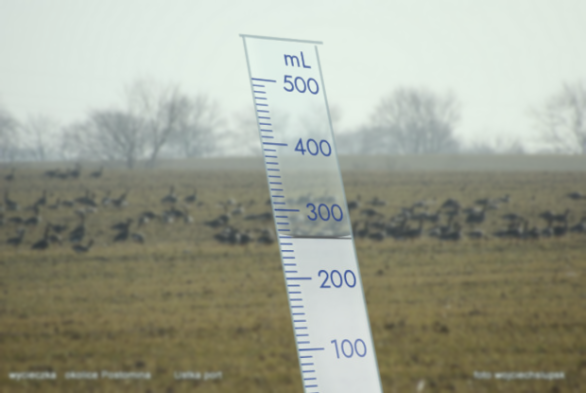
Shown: 260 mL
